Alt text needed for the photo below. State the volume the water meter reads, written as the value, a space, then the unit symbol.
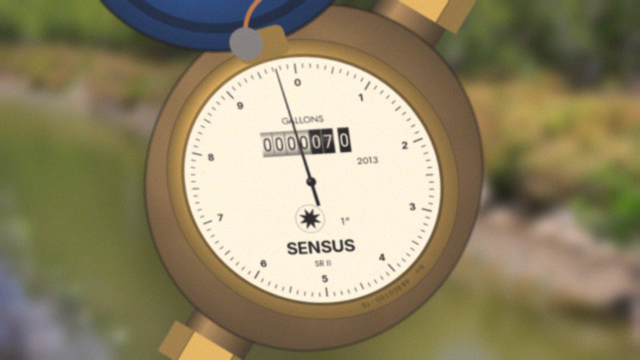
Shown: 69.7 gal
